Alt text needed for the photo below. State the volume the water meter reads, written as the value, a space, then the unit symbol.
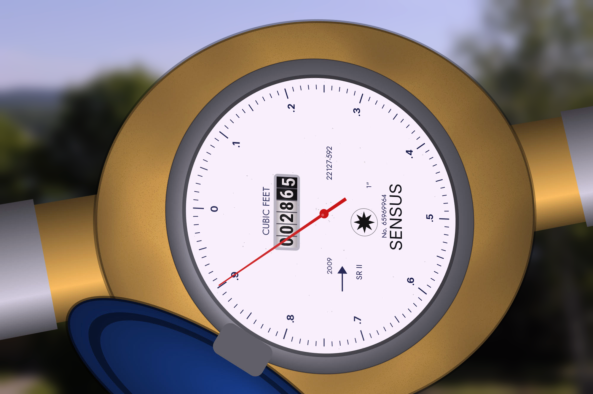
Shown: 2864.90 ft³
